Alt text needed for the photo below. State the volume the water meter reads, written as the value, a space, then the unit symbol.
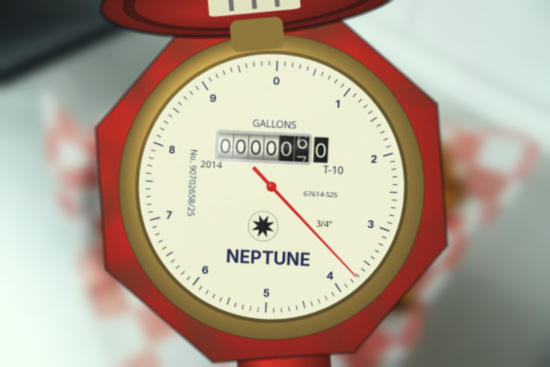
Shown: 63.7 gal
